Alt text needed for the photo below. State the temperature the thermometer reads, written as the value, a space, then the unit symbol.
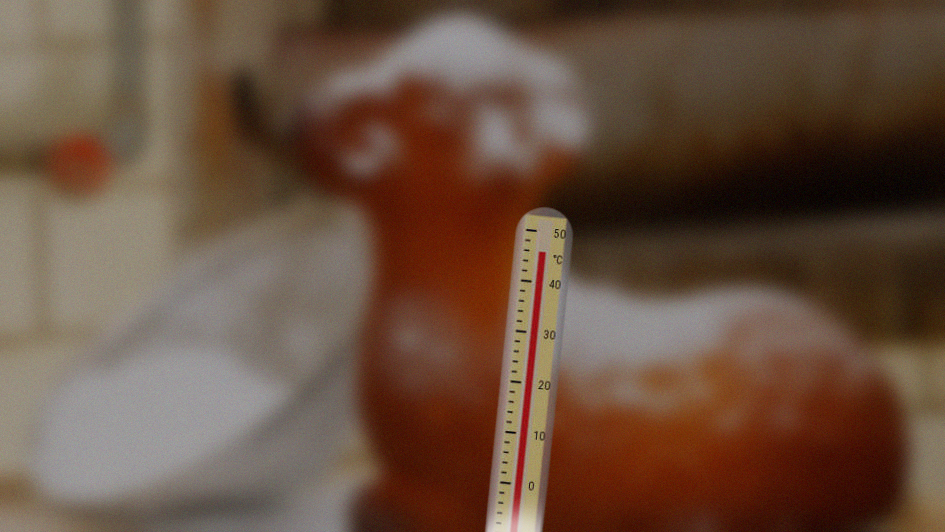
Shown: 46 °C
